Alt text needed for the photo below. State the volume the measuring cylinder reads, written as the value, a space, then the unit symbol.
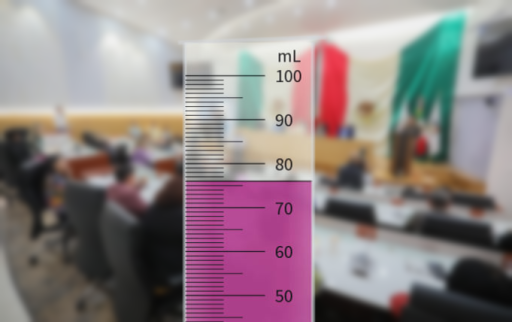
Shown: 76 mL
